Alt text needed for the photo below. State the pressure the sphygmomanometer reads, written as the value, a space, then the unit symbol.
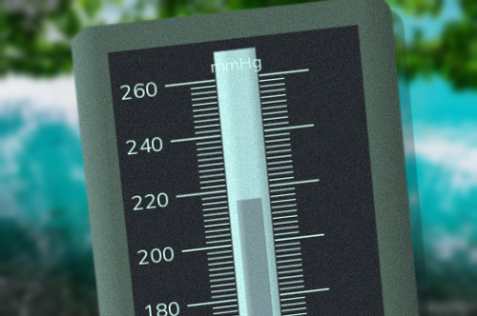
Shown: 216 mmHg
